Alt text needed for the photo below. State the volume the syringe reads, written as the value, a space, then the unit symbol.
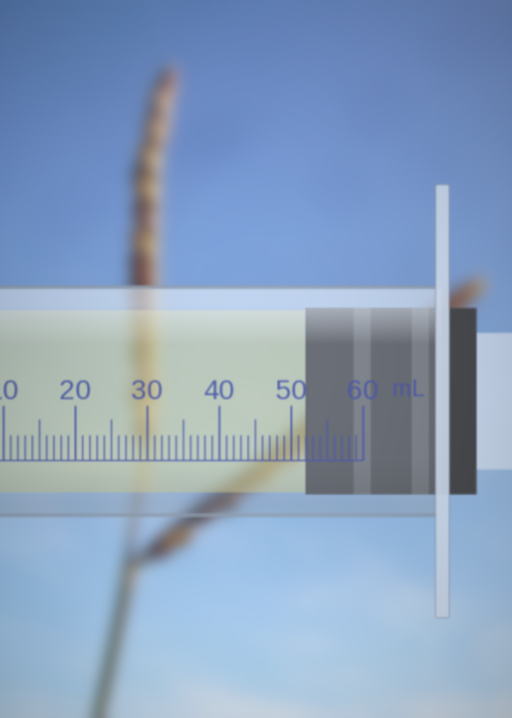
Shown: 52 mL
